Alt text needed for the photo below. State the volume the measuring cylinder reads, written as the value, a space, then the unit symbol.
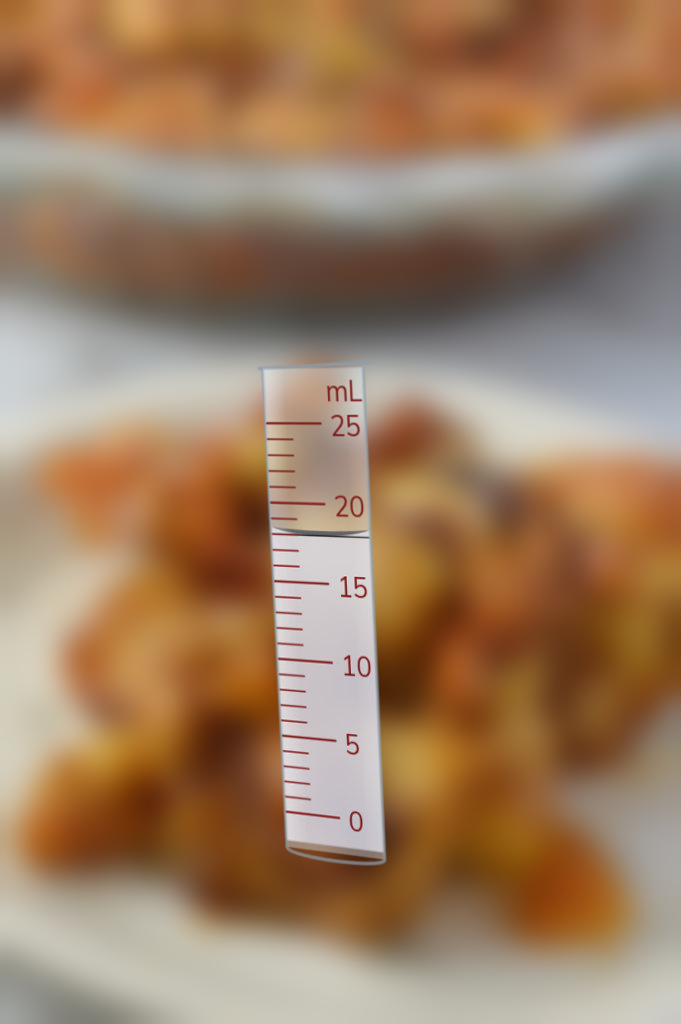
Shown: 18 mL
